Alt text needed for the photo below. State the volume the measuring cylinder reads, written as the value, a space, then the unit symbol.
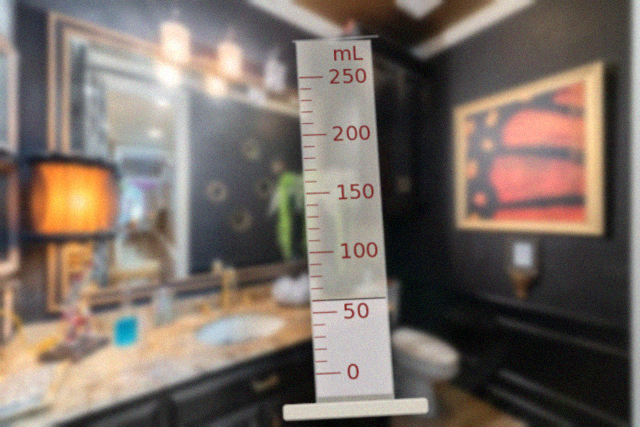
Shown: 60 mL
